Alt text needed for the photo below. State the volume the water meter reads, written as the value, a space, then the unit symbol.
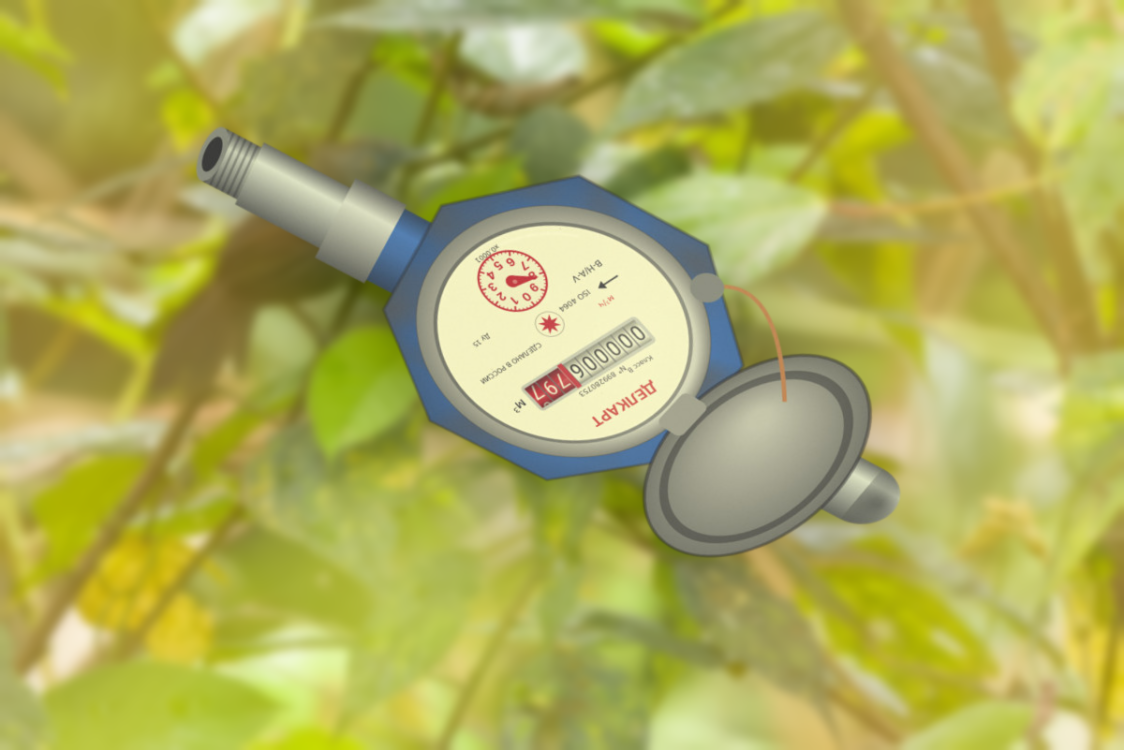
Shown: 6.7968 m³
